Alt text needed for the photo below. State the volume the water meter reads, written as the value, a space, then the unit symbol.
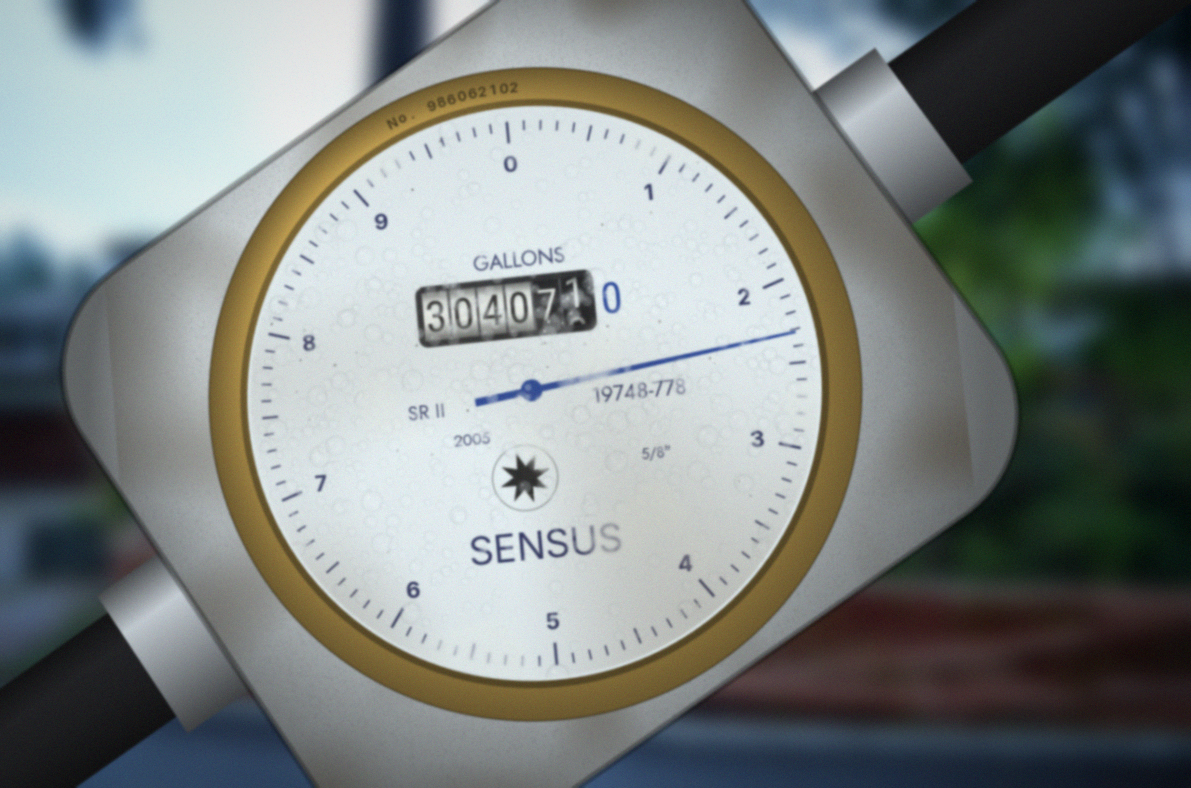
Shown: 3040712.3 gal
